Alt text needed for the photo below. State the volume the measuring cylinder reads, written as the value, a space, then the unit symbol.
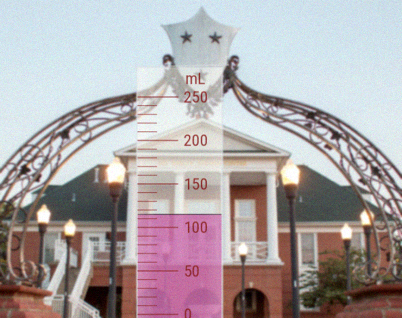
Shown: 115 mL
